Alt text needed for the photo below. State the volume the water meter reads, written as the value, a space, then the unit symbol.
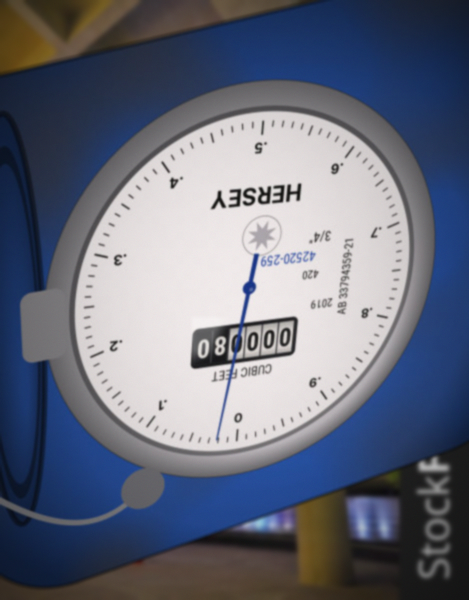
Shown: 80.02 ft³
